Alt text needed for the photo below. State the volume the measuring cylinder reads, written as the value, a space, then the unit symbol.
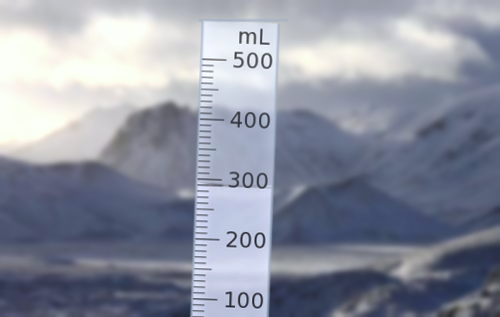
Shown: 290 mL
